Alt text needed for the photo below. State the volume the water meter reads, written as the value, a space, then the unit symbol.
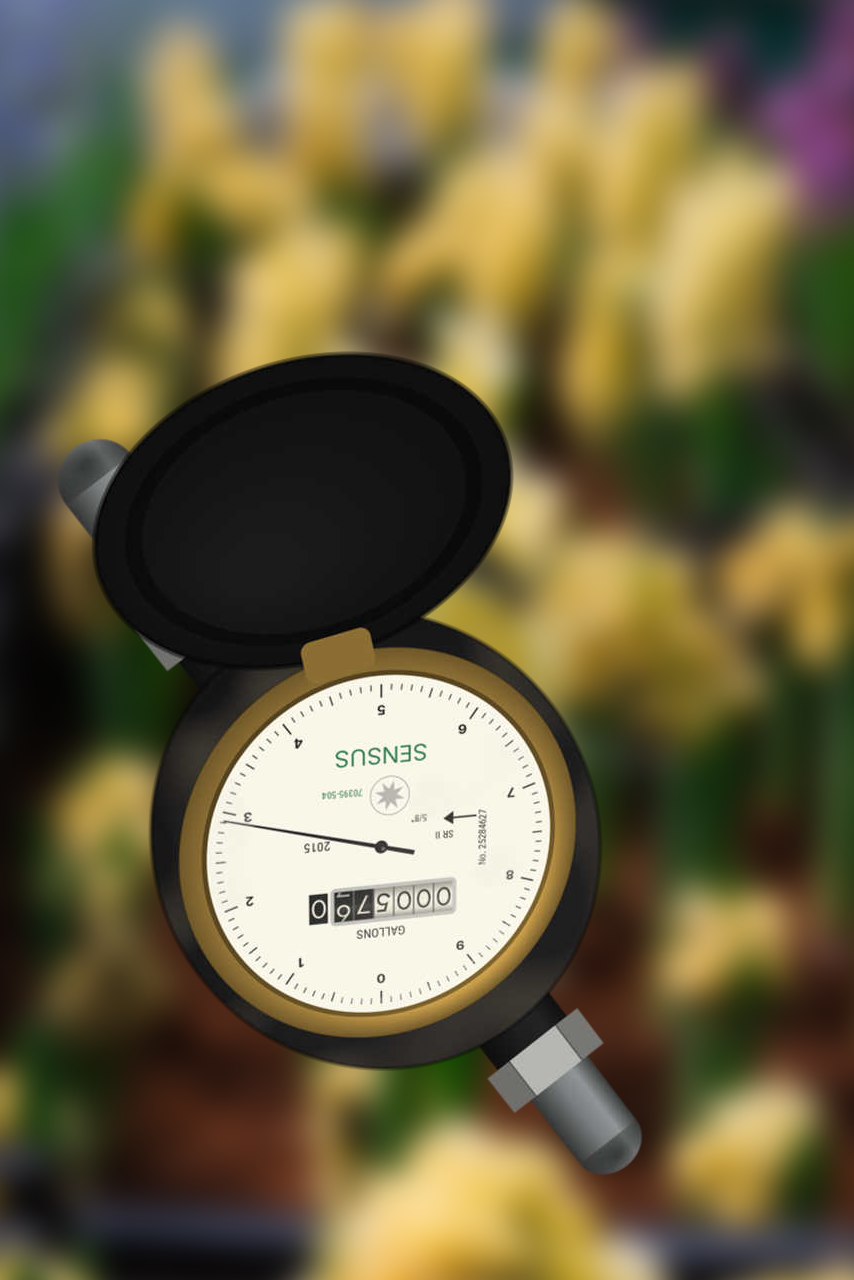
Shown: 5762.9 gal
